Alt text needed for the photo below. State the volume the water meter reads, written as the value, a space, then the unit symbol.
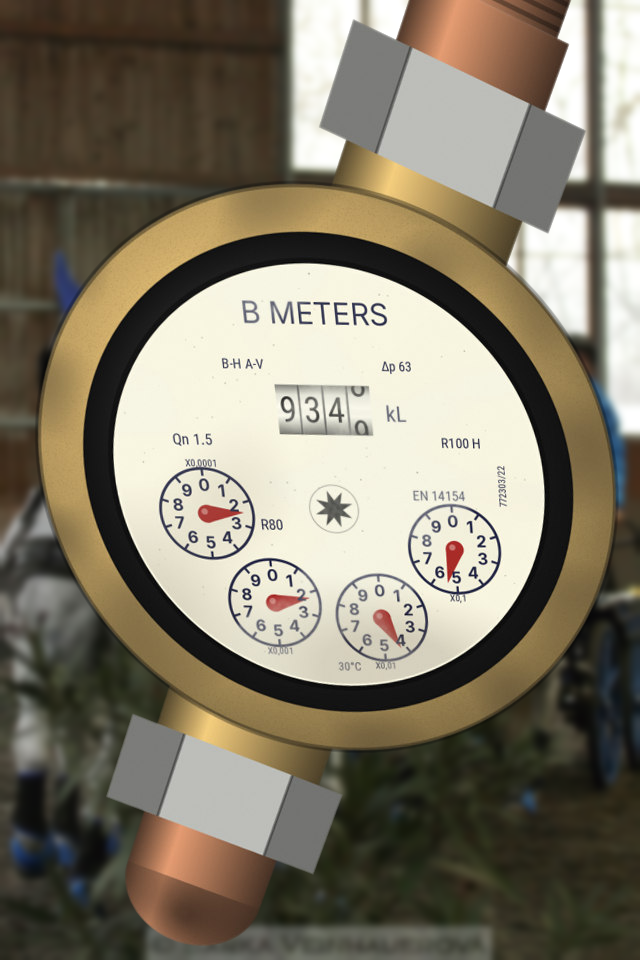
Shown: 9348.5422 kL
